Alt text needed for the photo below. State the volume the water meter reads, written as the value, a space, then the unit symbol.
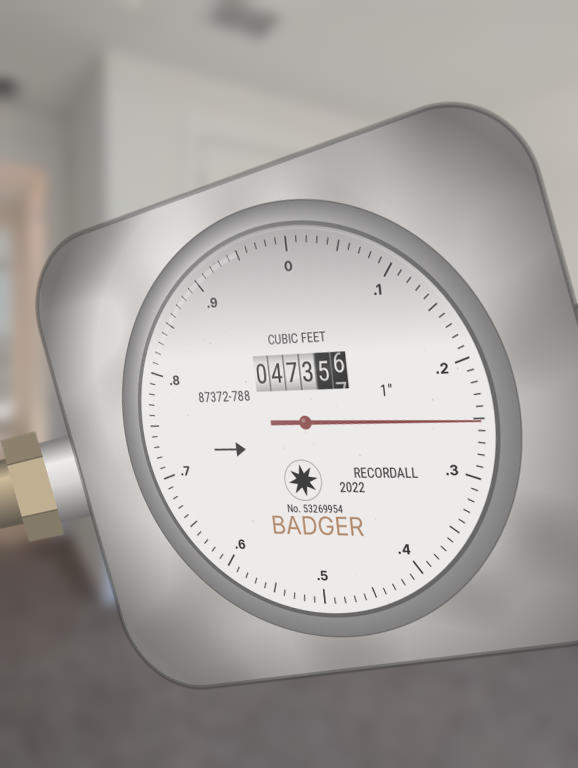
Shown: 47356.25 ft³
